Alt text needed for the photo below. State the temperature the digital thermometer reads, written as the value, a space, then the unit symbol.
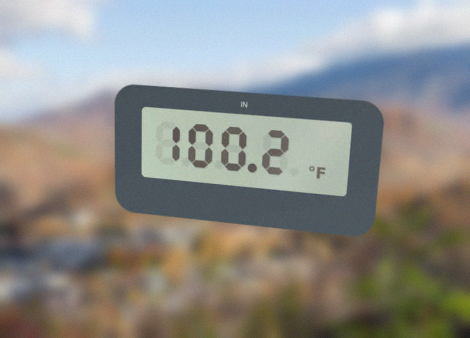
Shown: 100.2 °F
